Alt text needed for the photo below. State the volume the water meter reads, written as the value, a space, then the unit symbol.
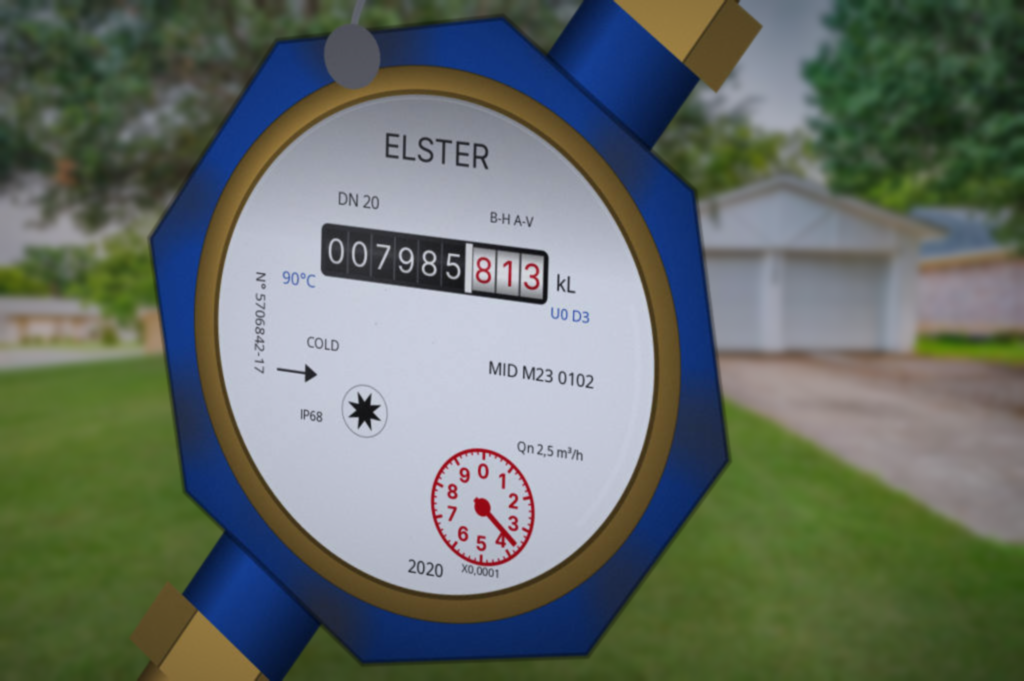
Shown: 7985.8133 kL
